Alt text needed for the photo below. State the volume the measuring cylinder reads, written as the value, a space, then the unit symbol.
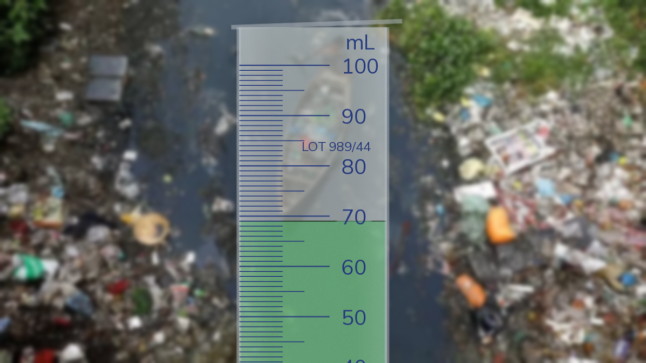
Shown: 69 mL
